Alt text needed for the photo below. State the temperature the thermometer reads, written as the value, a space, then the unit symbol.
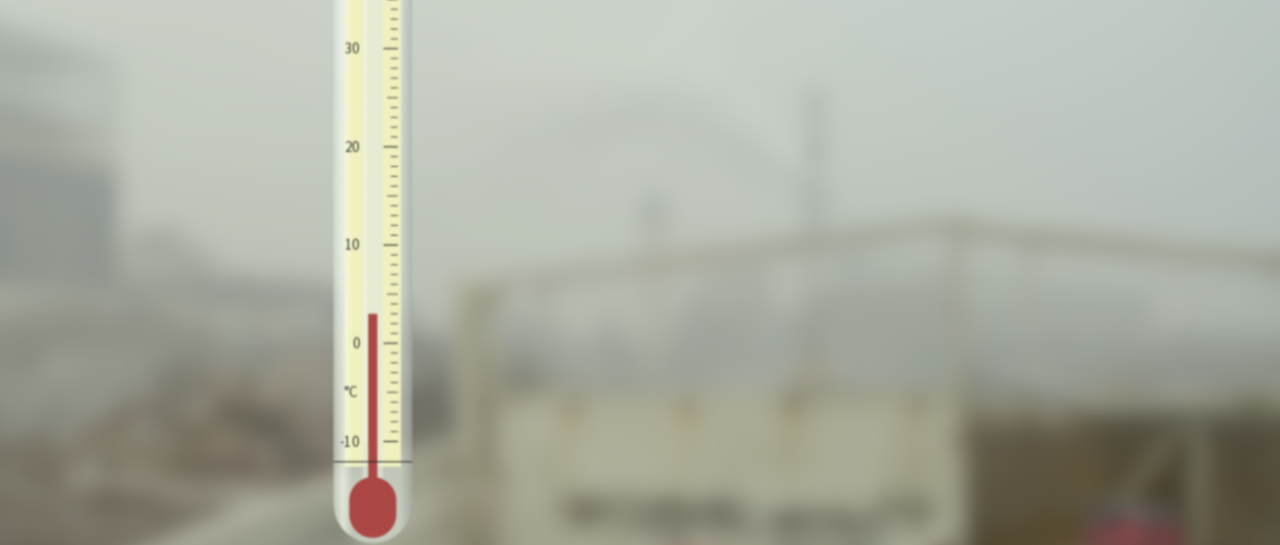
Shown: 3 °C
